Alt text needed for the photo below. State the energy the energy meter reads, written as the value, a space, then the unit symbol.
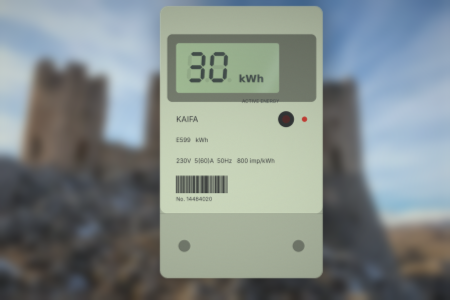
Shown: 30 kWh
